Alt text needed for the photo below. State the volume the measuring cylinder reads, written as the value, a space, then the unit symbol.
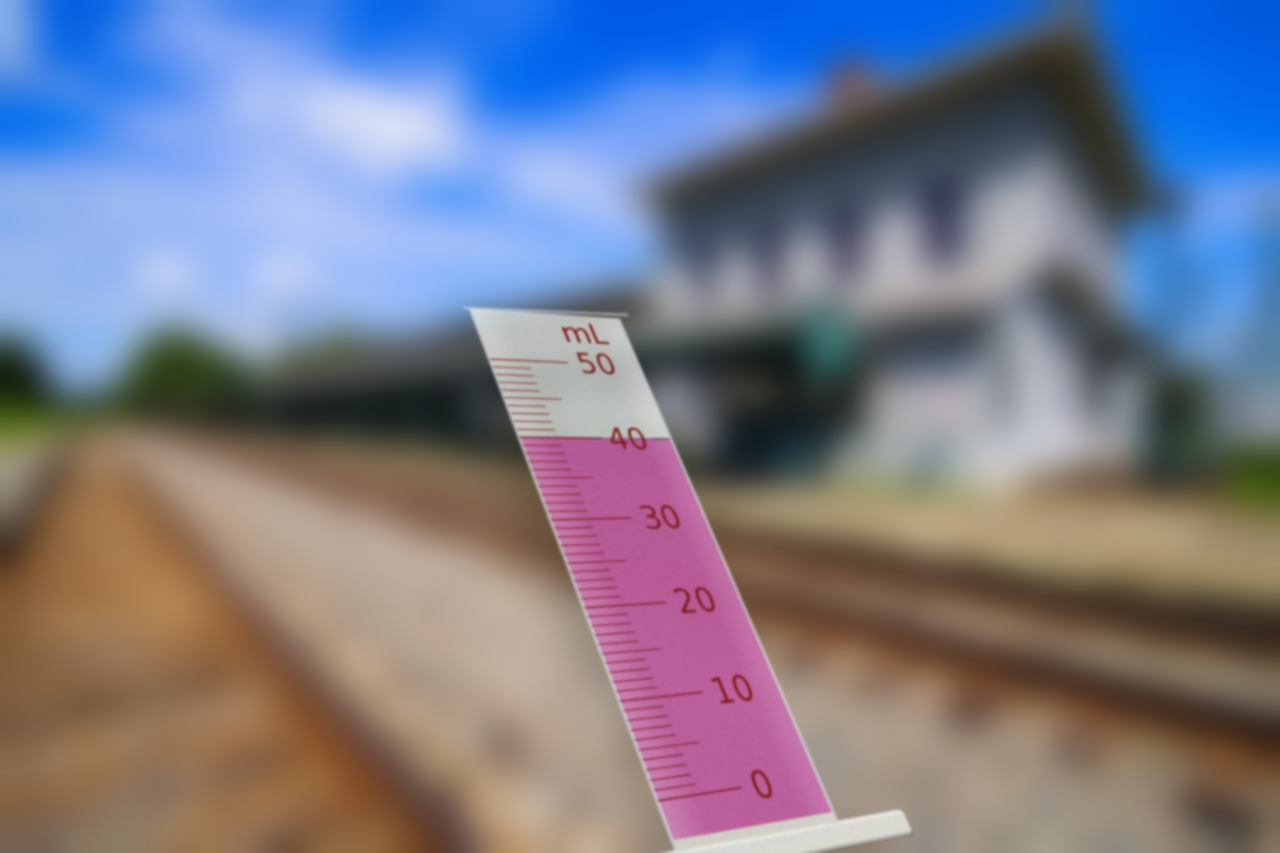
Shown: 40 mL
